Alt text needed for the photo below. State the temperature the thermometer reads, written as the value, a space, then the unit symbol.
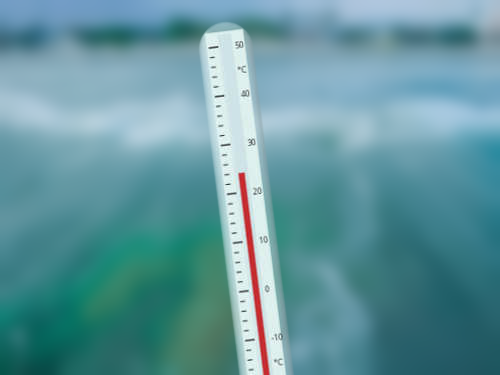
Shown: 24 °C
